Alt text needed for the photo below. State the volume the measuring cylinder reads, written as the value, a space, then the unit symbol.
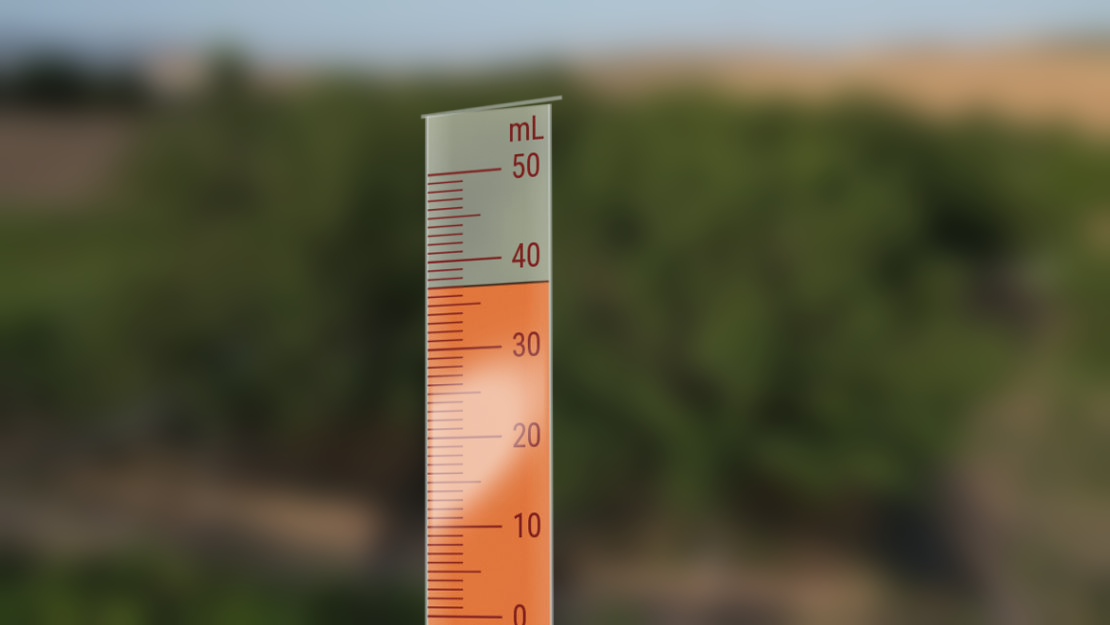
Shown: 37 mL
